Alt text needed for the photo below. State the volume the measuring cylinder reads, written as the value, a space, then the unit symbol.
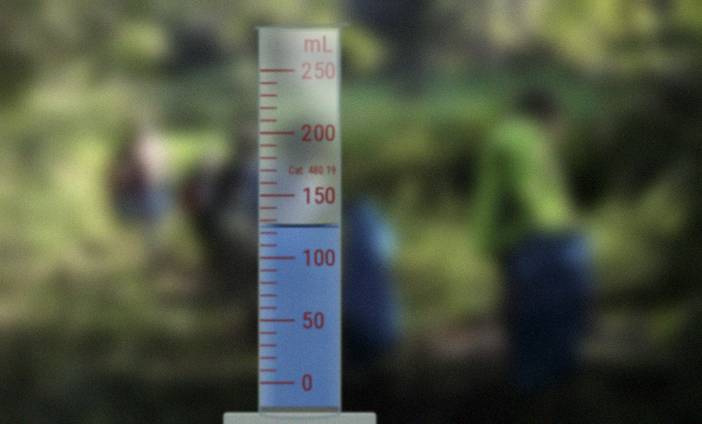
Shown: 125 mL
